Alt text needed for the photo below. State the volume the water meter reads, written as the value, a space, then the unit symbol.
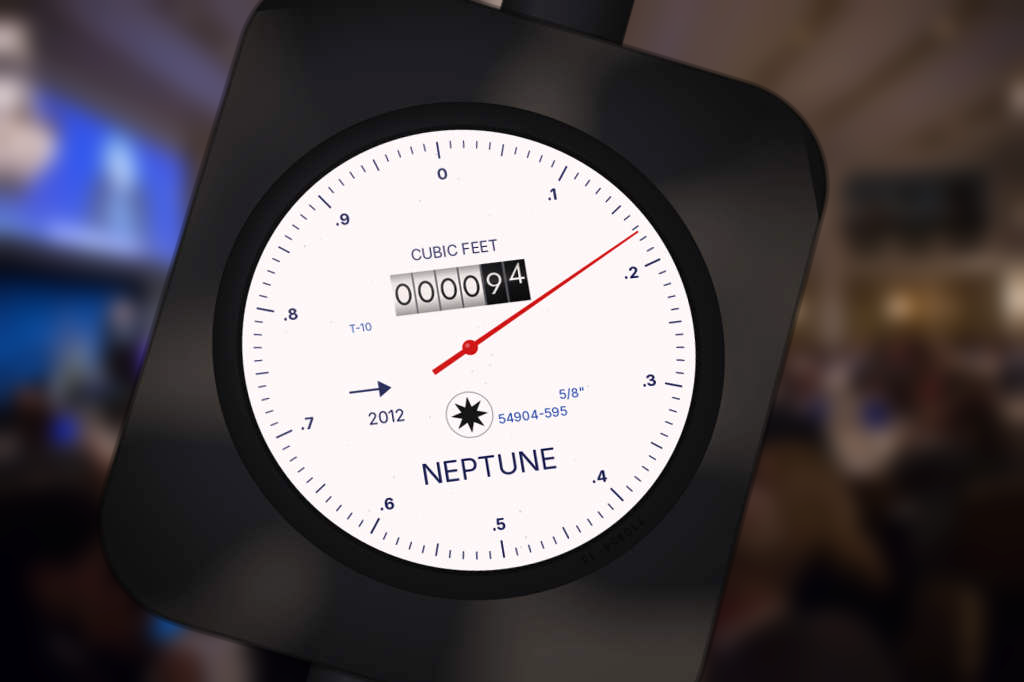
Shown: 94.17 ft³
